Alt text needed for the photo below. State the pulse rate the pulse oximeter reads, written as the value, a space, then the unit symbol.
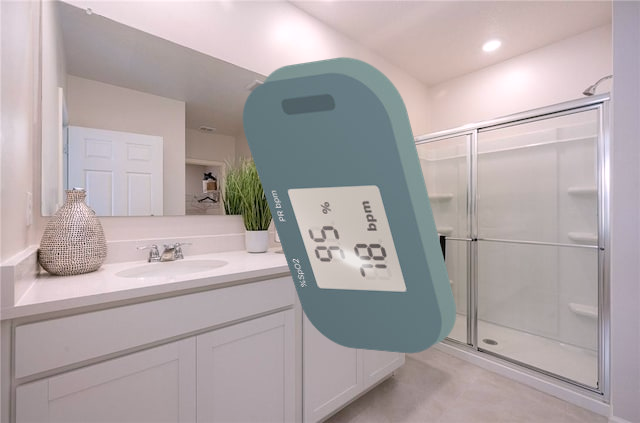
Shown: 78 bpm
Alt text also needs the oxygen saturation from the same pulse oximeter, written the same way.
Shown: 95 %
